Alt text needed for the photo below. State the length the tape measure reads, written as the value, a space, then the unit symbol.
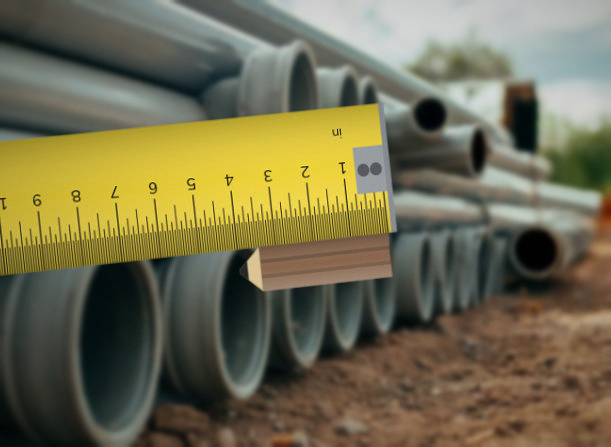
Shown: 4 in
